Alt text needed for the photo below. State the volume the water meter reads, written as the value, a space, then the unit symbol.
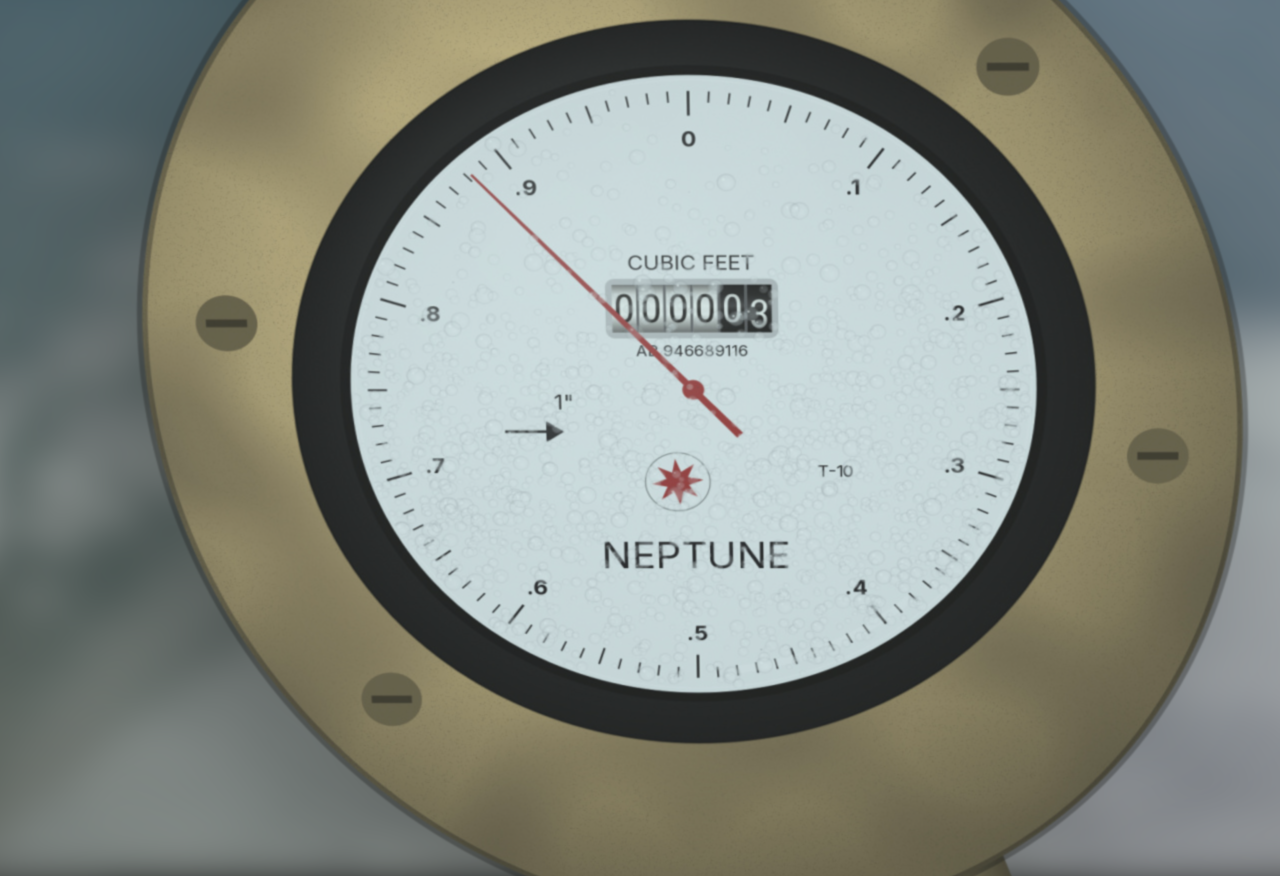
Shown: 2.88 ft³
